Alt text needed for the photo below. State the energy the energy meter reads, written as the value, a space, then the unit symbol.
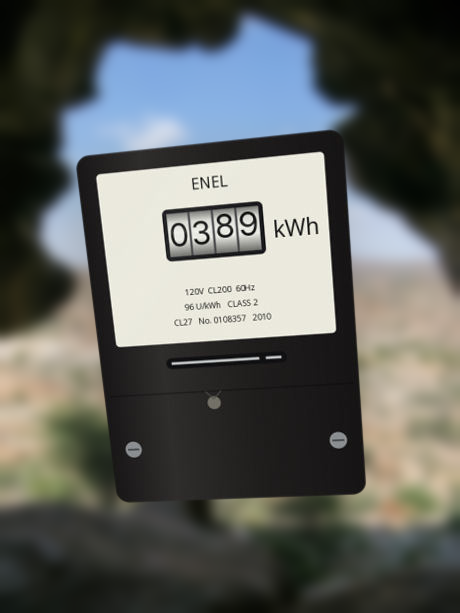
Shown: 389 kWh
